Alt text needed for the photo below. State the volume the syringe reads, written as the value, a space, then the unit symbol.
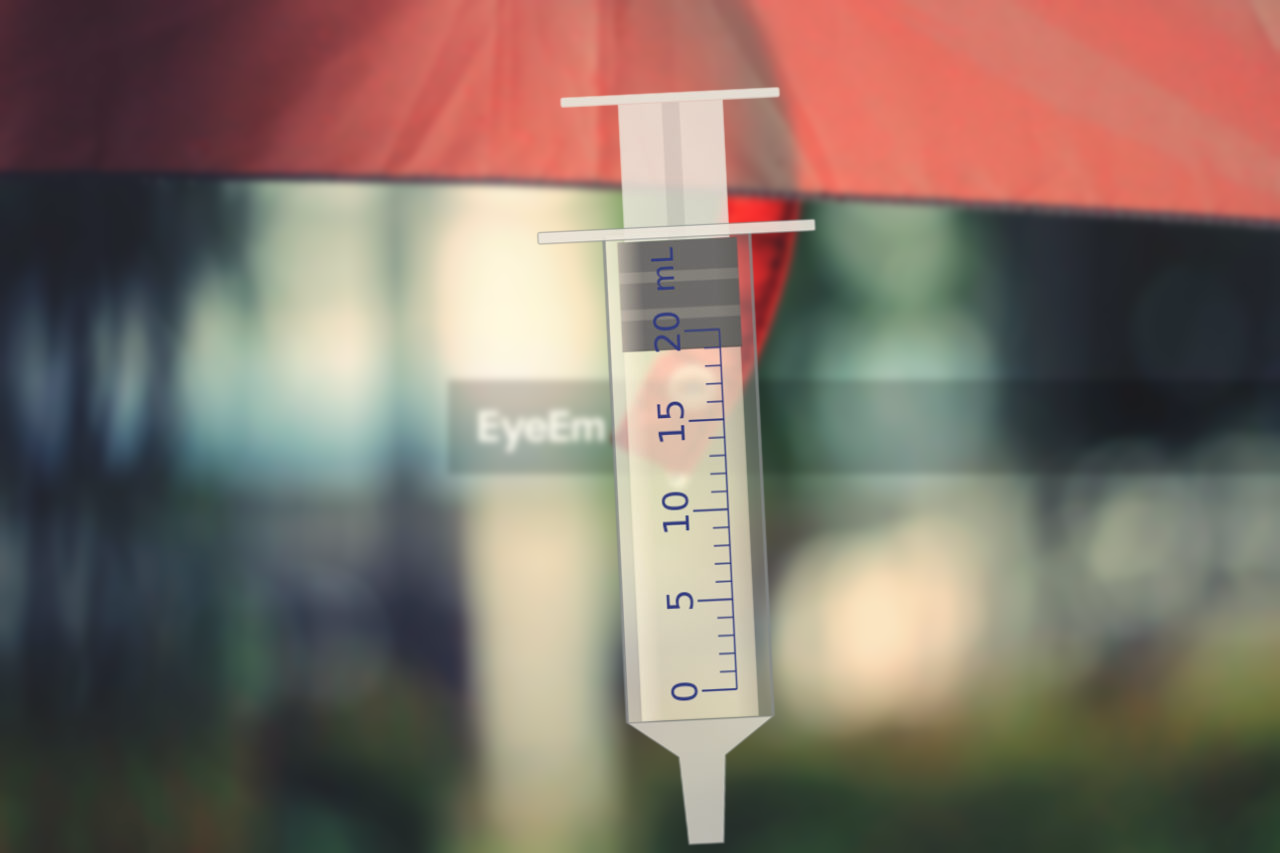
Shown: 19 mL
